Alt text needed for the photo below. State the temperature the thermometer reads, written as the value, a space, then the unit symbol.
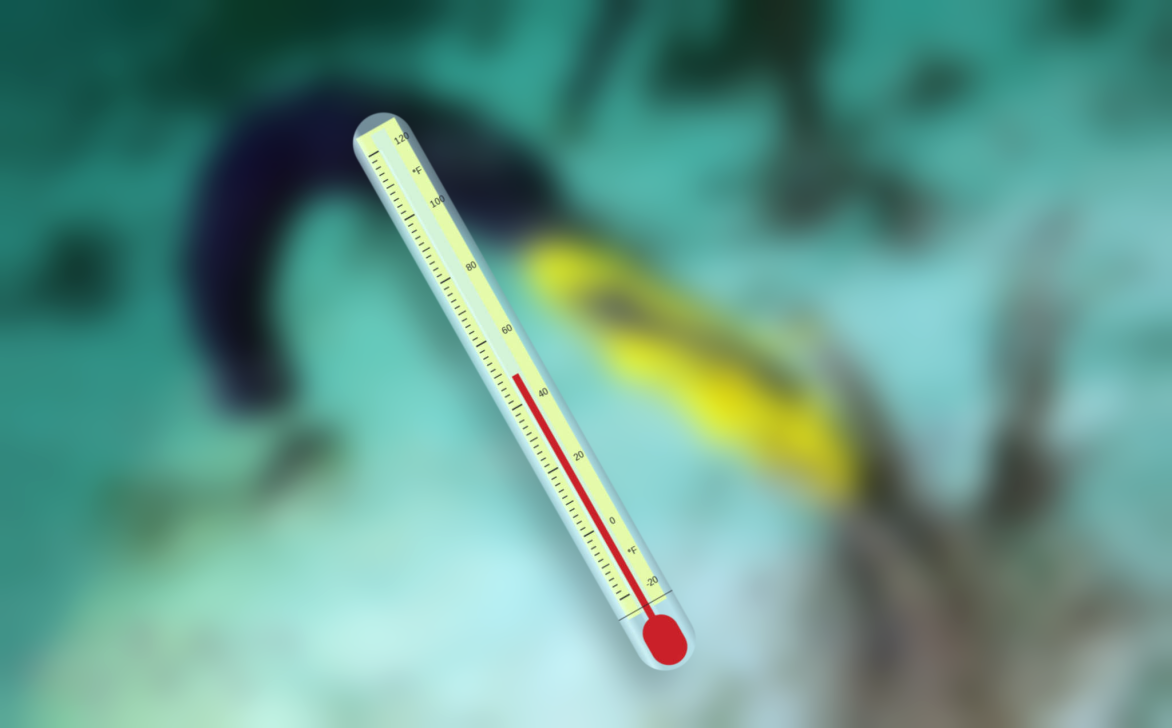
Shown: 48 °F
